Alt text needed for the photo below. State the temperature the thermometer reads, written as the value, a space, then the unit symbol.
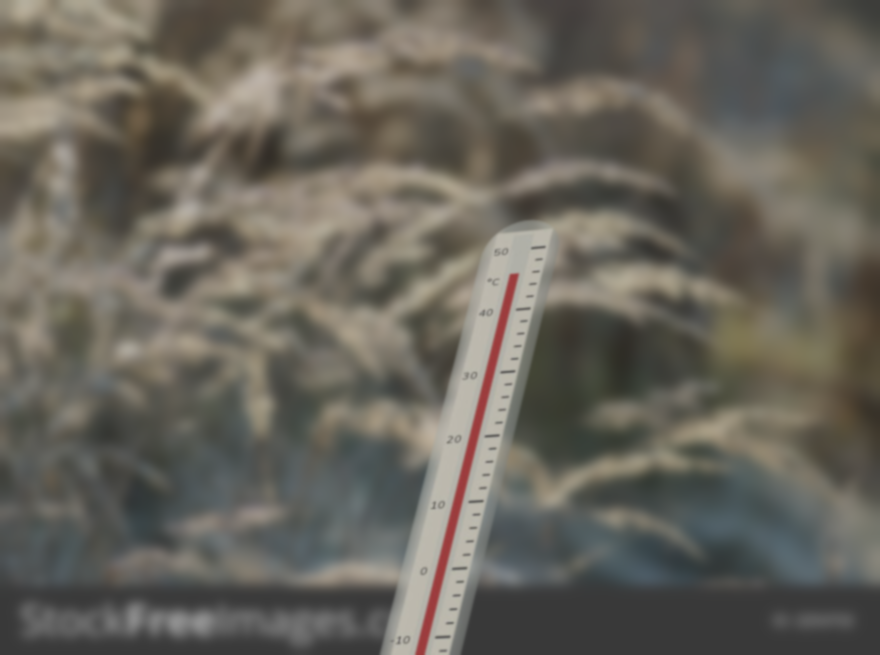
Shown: 46 °C
